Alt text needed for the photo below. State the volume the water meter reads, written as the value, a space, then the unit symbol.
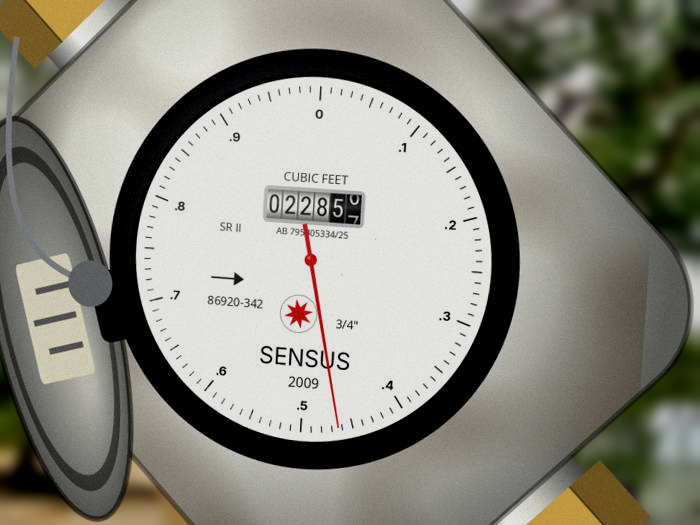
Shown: 22856.46 ft³
